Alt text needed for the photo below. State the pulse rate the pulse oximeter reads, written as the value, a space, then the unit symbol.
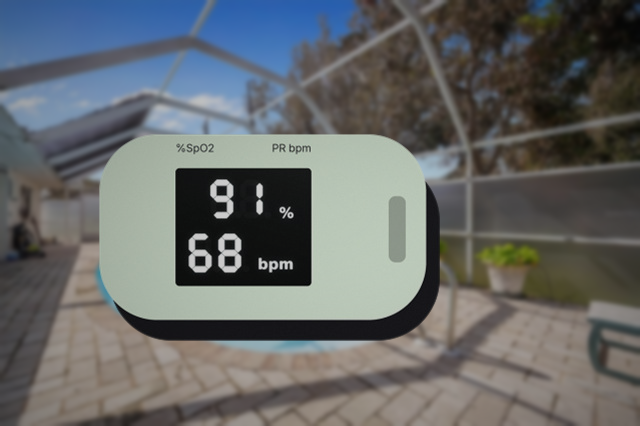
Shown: 68 bpm
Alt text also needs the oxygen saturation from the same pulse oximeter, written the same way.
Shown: 91 %
